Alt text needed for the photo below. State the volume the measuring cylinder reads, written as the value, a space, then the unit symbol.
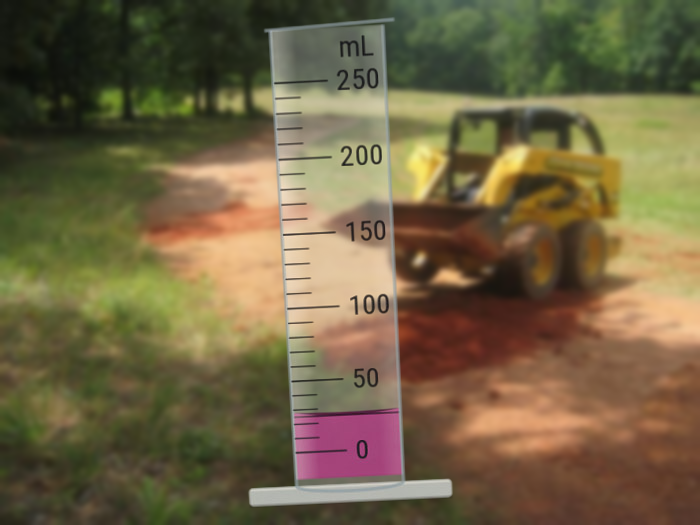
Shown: 25 mL
